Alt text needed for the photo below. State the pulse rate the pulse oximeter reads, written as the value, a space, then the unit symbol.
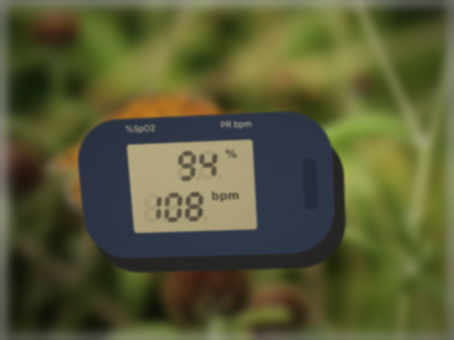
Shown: 108 bpm
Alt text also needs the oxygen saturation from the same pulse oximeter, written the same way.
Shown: 94 %
